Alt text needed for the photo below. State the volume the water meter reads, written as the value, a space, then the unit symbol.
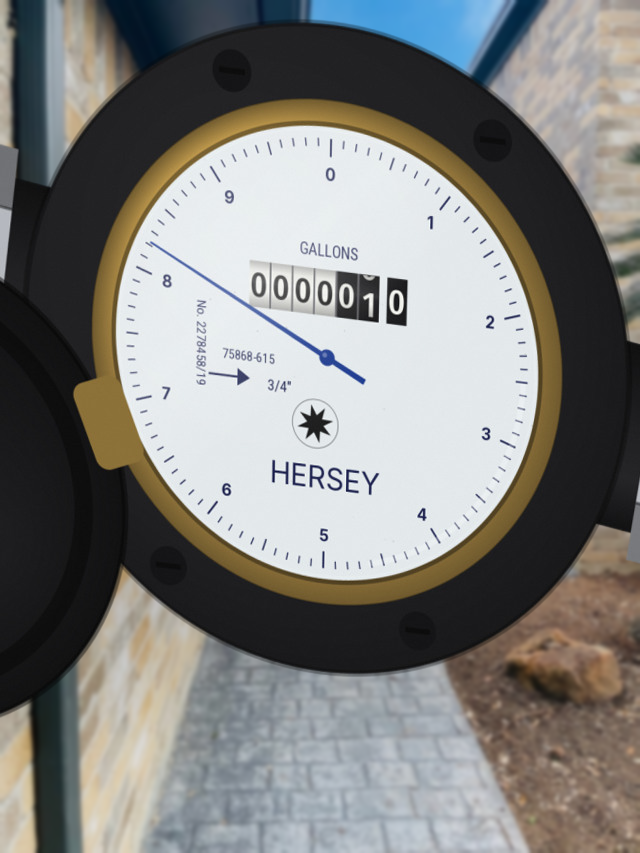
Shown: 8.2 gal
